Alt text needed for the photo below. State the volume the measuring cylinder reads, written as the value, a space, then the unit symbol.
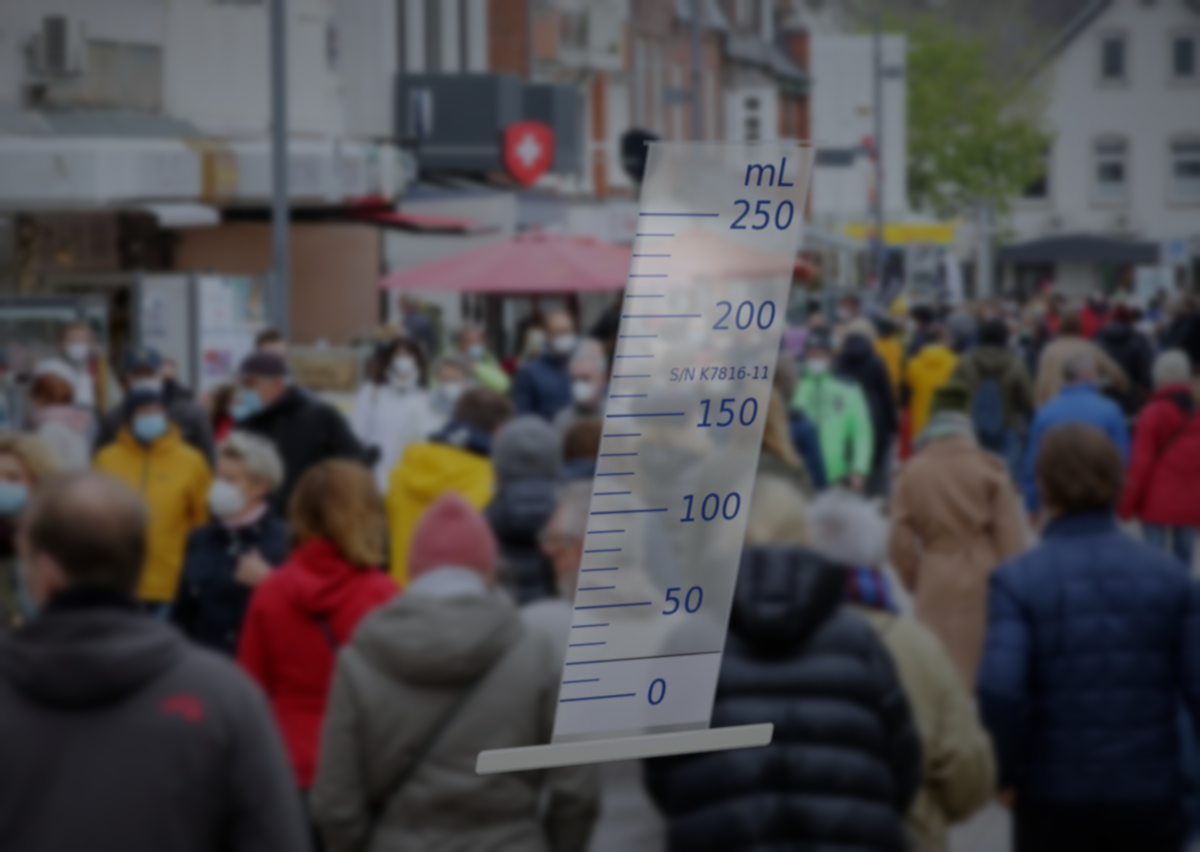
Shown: 20 mL
